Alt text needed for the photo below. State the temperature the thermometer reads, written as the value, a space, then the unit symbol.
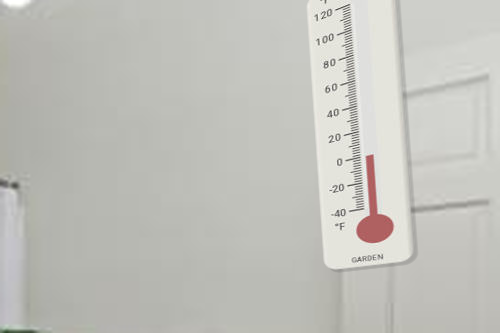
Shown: 0 °F
